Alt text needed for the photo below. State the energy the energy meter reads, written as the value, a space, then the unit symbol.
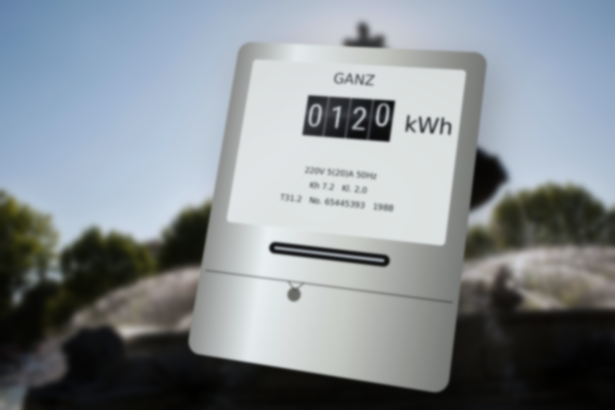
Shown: 120 kWh
